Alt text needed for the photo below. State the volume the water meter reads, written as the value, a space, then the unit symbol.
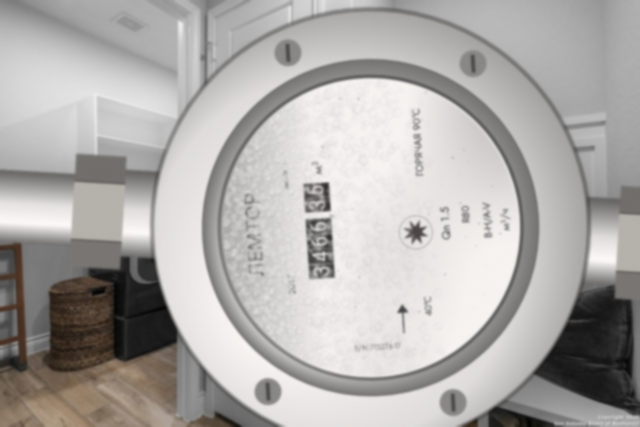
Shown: 3466.35 m³
